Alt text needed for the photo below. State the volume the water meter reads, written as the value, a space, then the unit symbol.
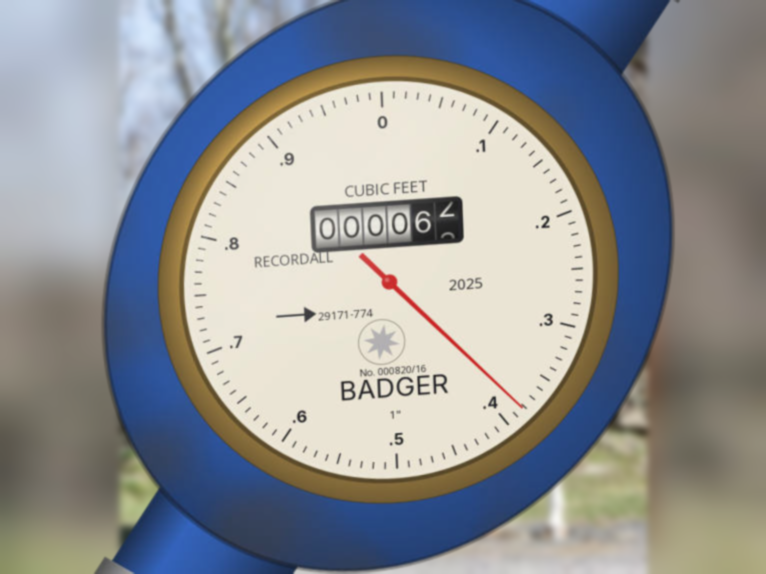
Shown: 62.38 ft³
